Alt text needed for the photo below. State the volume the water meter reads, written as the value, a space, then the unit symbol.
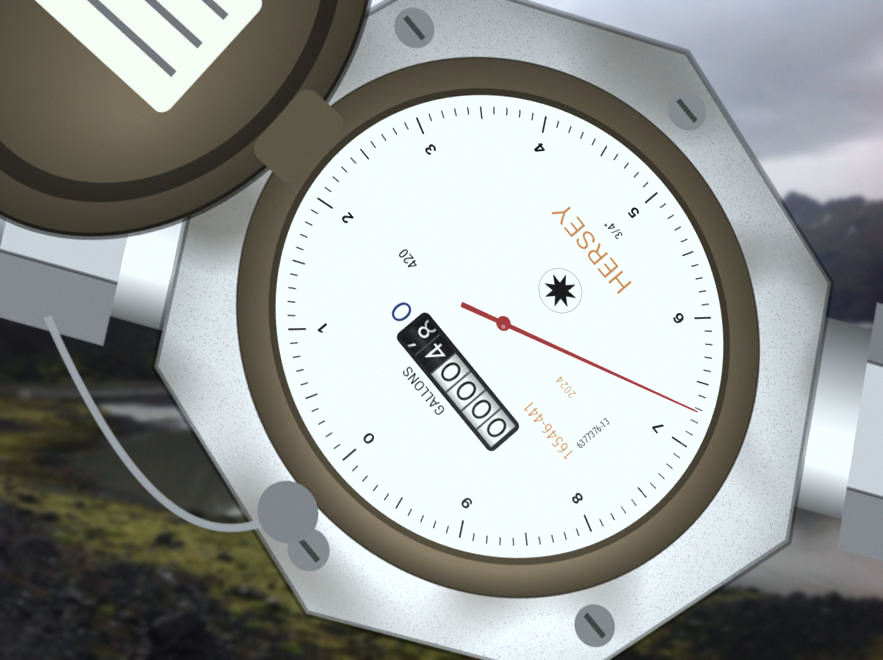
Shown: 476.7 gal
